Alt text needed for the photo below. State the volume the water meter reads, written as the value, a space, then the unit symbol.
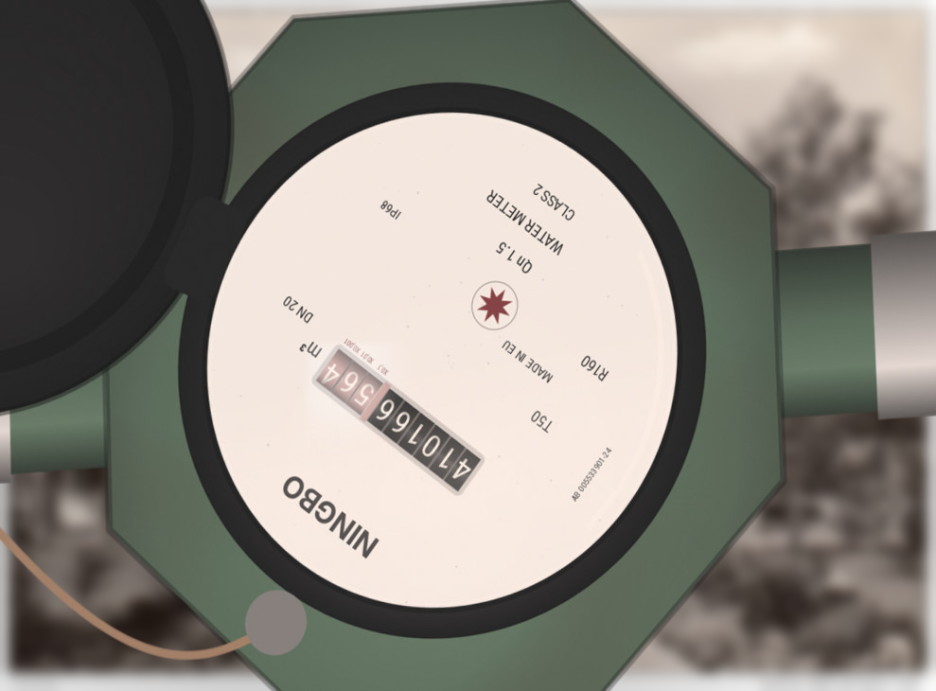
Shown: 410166.564 m³
